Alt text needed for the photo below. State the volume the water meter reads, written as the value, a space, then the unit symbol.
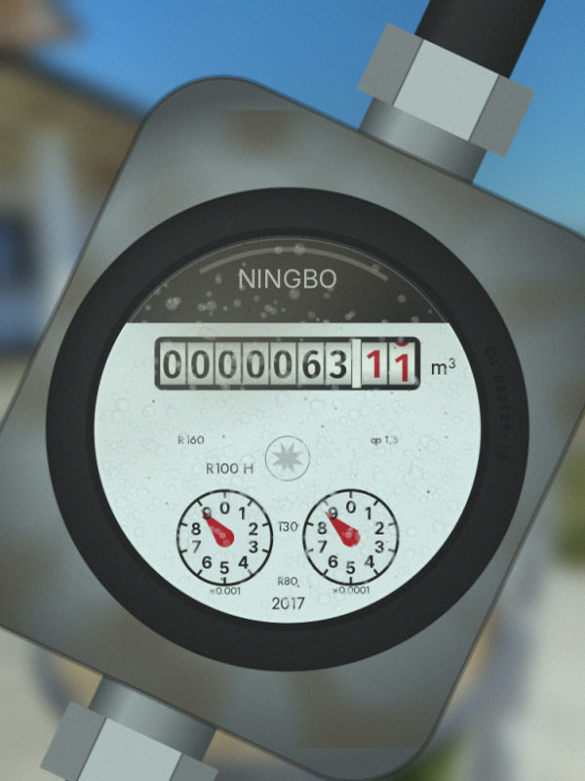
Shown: 63.1088 m³
